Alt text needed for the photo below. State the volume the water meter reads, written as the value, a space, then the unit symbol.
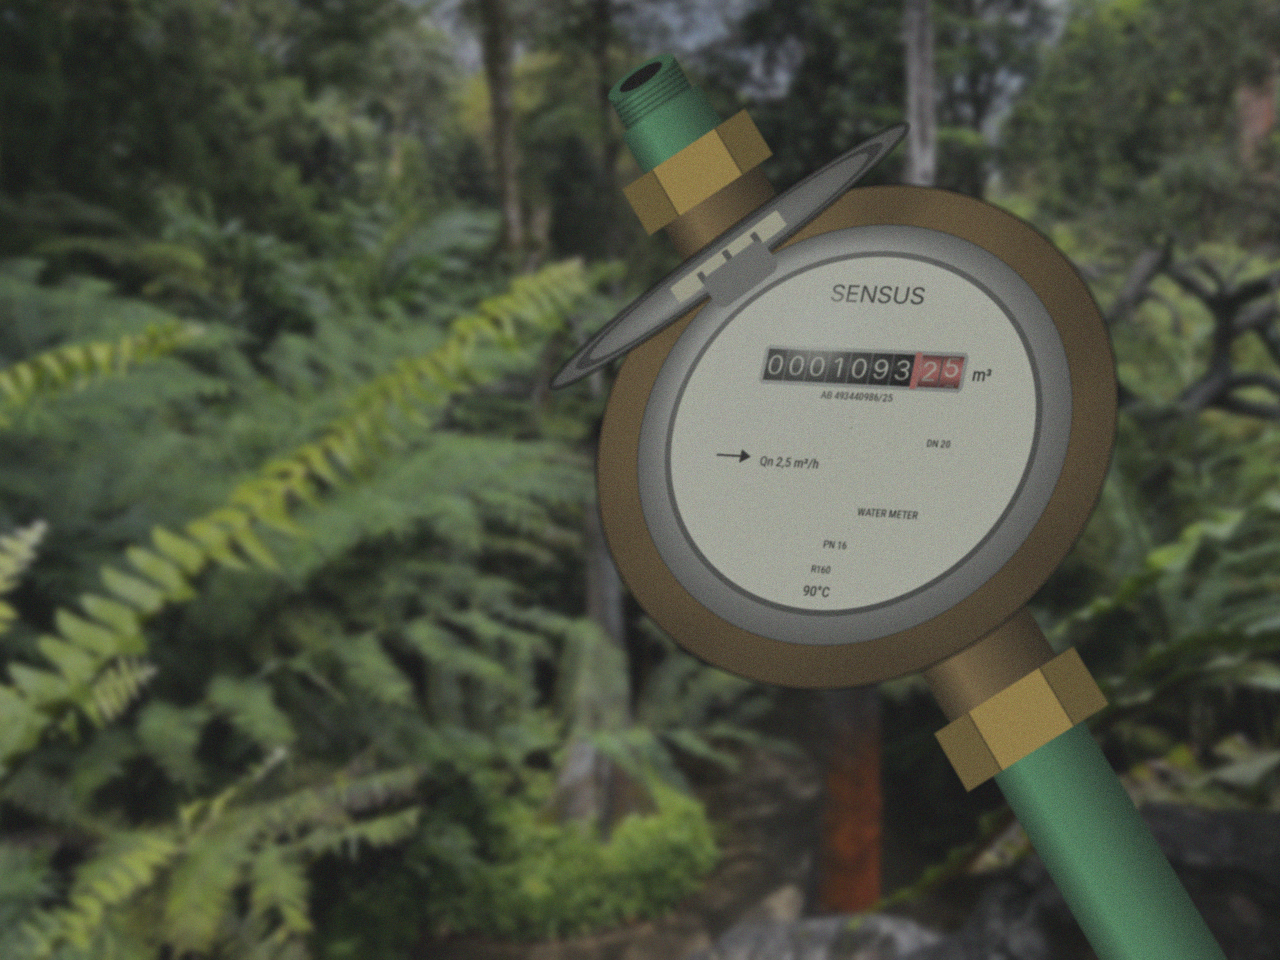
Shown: 1093.25 m³
